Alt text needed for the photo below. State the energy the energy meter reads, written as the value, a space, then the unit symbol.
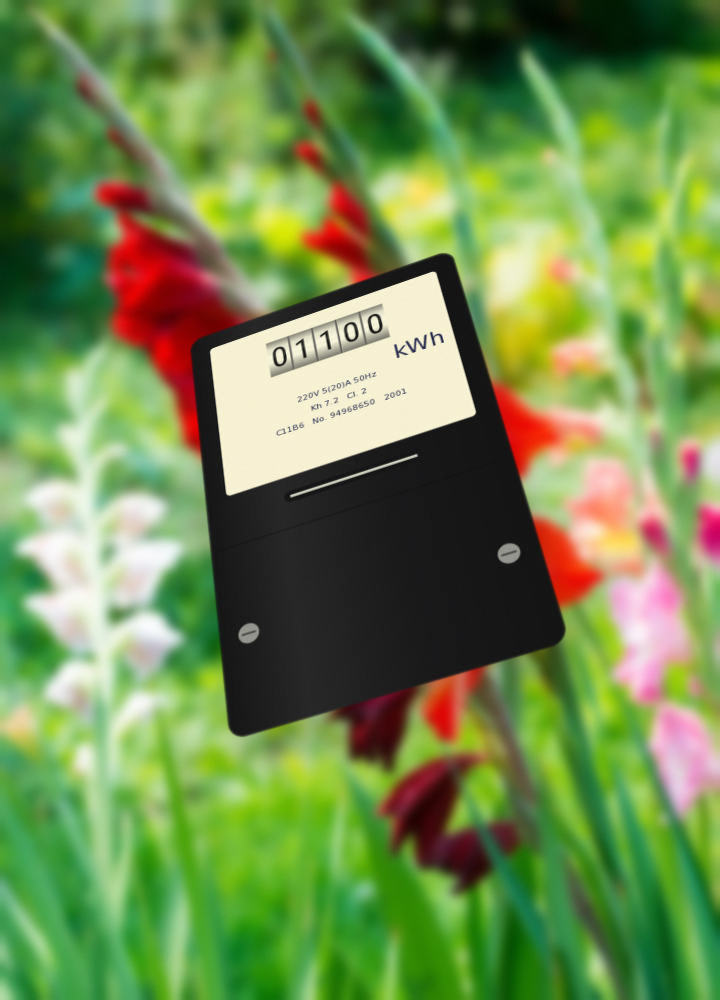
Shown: 1100 kWh
